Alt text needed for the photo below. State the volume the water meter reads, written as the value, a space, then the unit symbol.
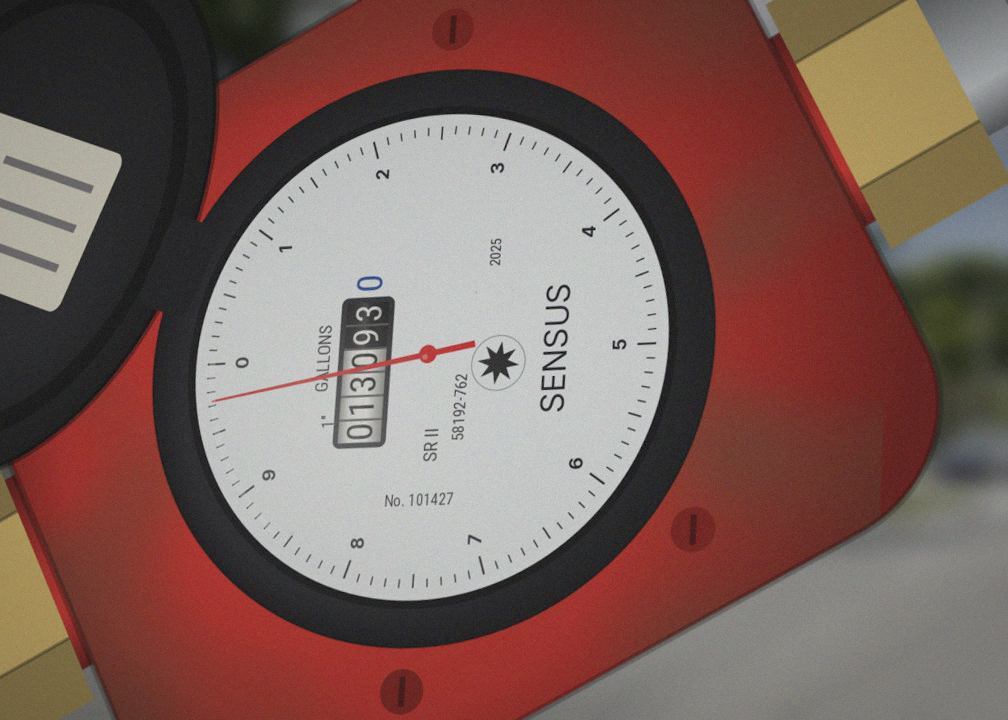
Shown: 130929.7 gal
